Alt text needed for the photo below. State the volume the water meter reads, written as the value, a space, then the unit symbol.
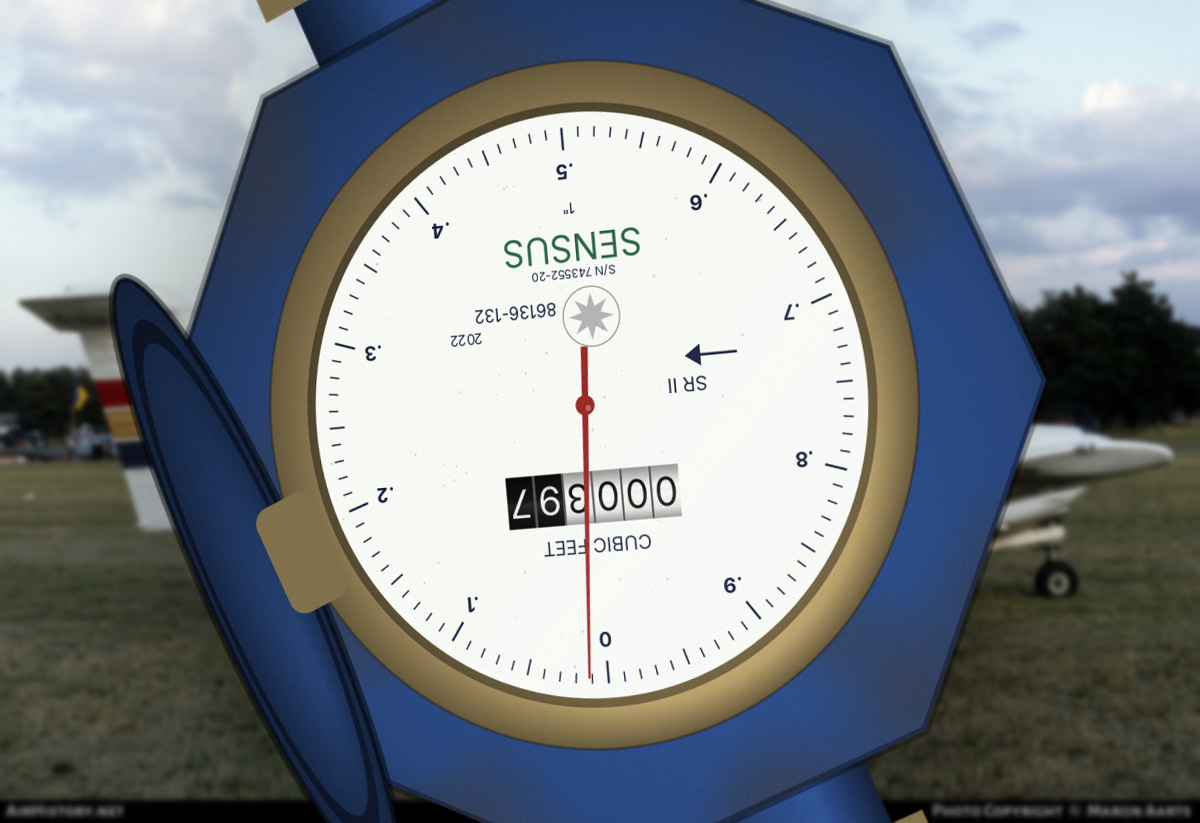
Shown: 397.01 ft³
